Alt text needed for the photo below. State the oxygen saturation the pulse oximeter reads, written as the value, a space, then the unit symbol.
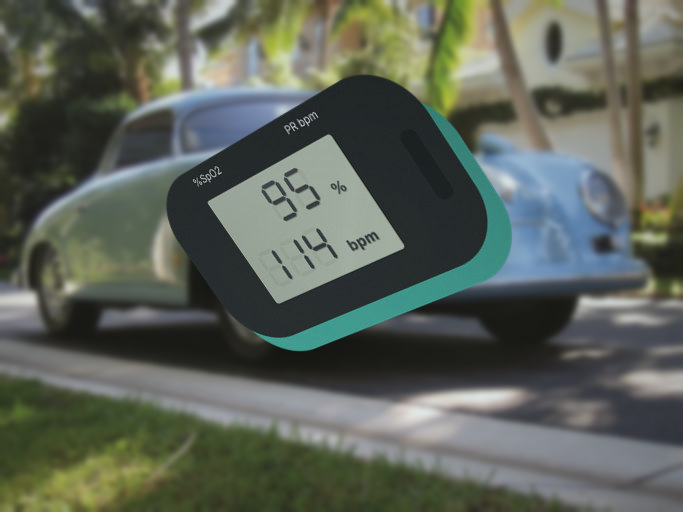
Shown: 95 %
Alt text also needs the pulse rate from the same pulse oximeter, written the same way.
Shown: 114 bpm
